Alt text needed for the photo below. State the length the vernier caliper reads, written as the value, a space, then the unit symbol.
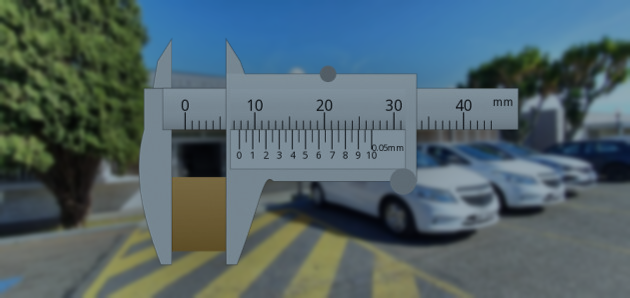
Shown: 7.8 mm
